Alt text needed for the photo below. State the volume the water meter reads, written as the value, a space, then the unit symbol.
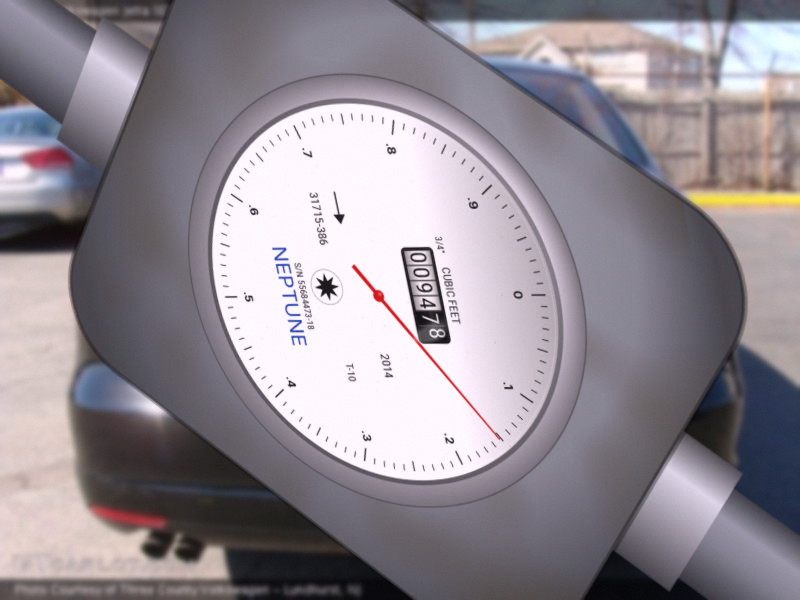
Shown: 9478.15 ft³
